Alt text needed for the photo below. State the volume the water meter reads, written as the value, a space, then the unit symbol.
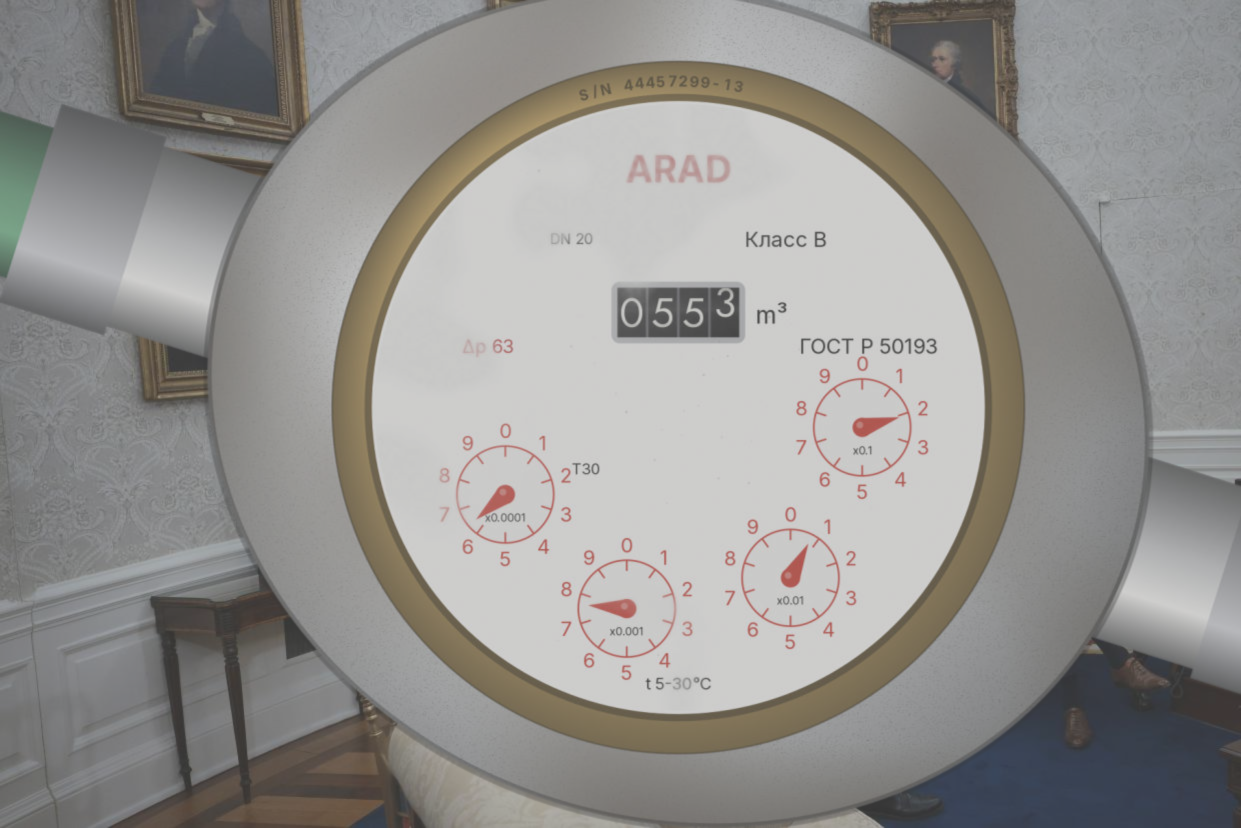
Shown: 553.2076 m³
